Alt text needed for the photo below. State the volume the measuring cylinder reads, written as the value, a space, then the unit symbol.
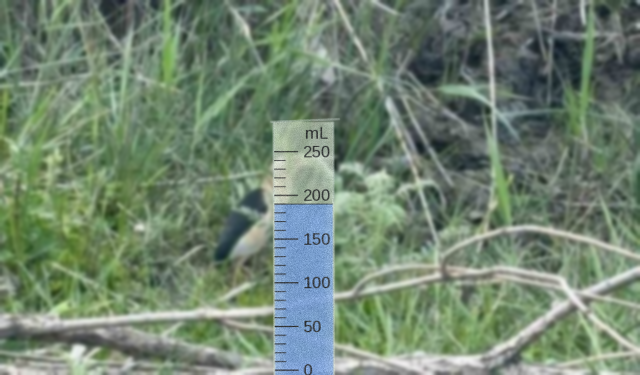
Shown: 190 mL
